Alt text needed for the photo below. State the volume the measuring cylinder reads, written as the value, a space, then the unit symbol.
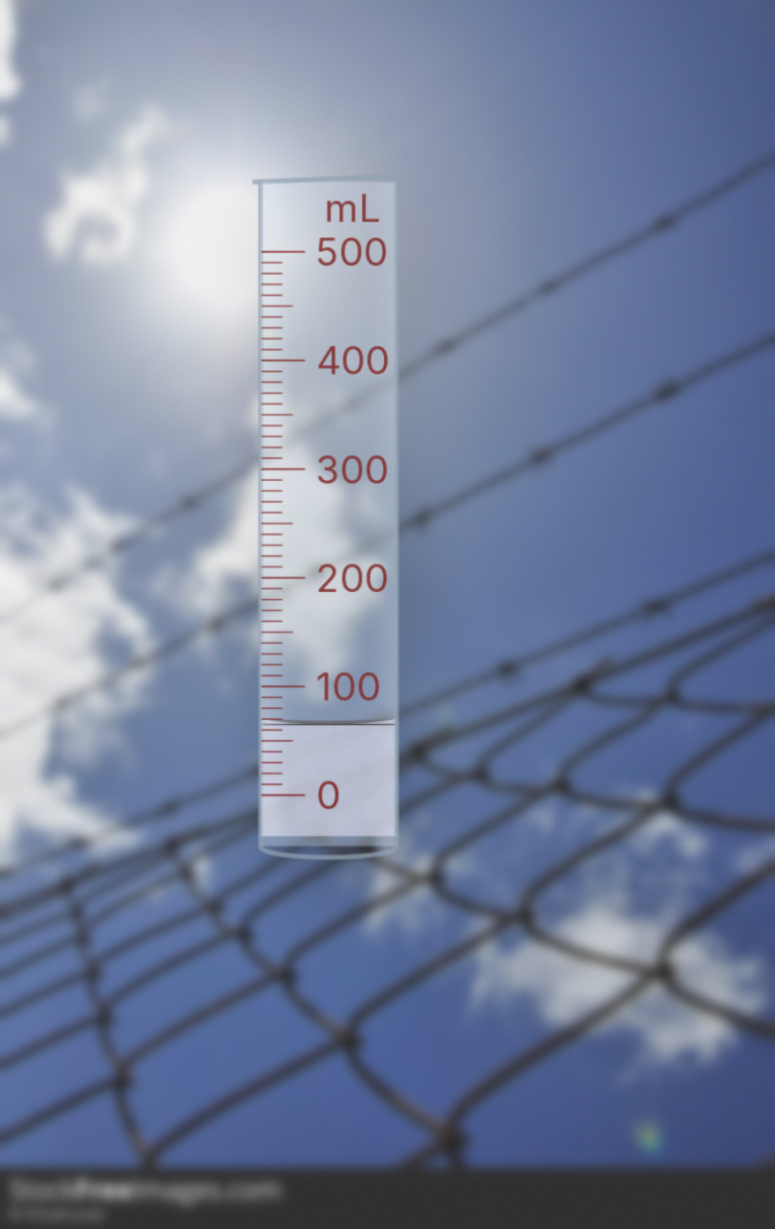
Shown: 65 mL
